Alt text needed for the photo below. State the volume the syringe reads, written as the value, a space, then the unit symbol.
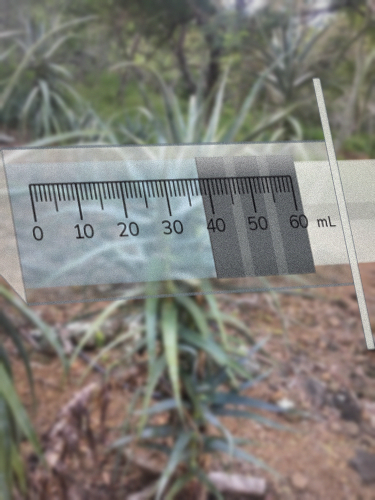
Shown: 38 mL
